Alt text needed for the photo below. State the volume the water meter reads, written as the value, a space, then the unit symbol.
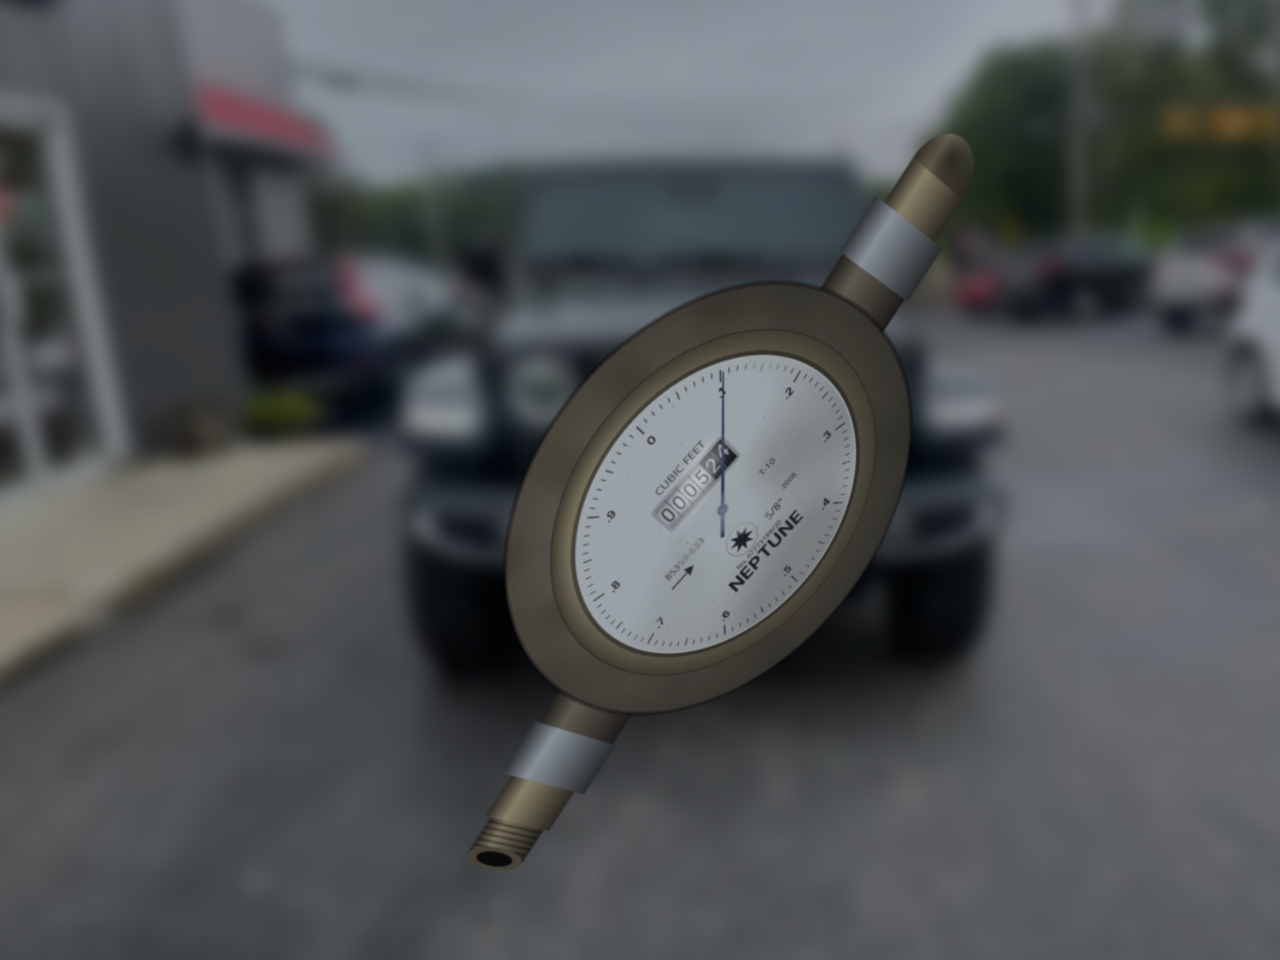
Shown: 524.10 ft³
